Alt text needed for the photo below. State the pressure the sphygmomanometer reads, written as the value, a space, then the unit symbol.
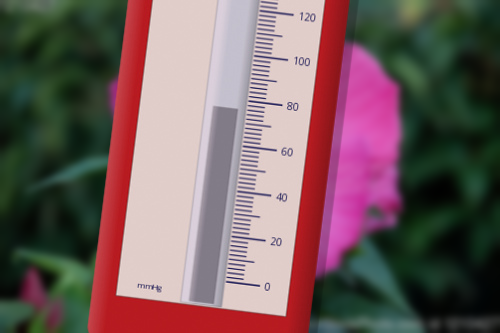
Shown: 76 mmHg
